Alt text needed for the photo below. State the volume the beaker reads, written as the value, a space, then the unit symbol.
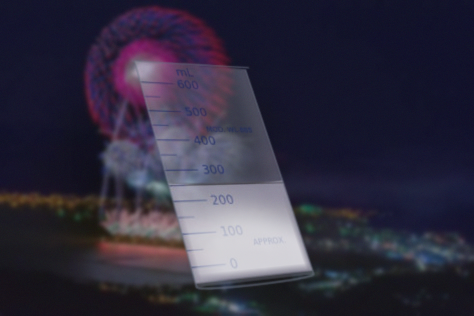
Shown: 250 mL
